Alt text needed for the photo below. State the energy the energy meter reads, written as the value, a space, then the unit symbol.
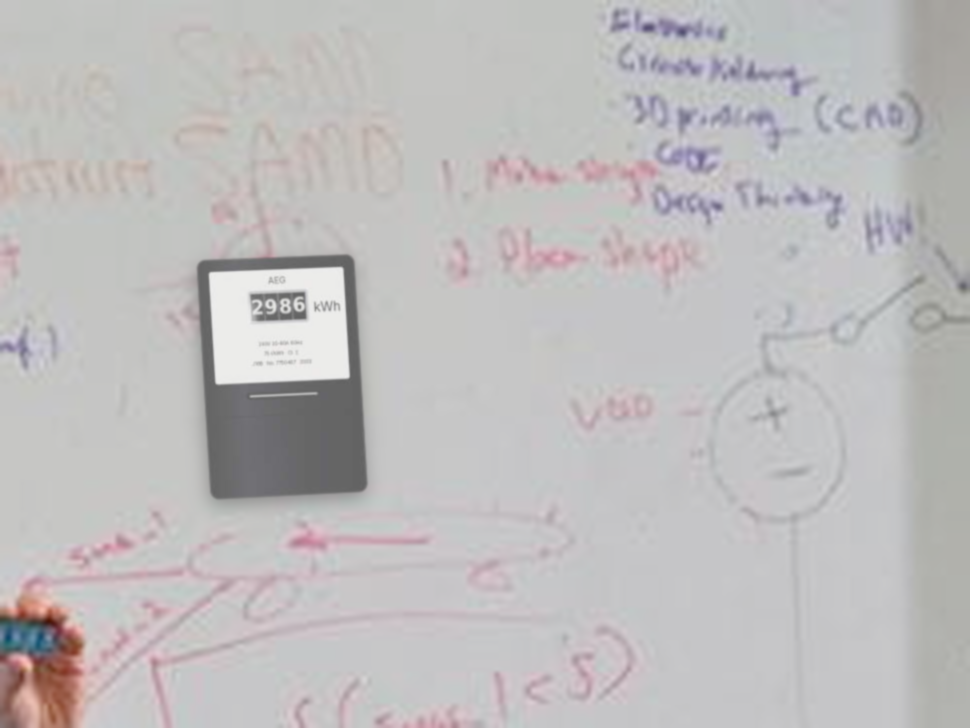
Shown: 2986 kWh
